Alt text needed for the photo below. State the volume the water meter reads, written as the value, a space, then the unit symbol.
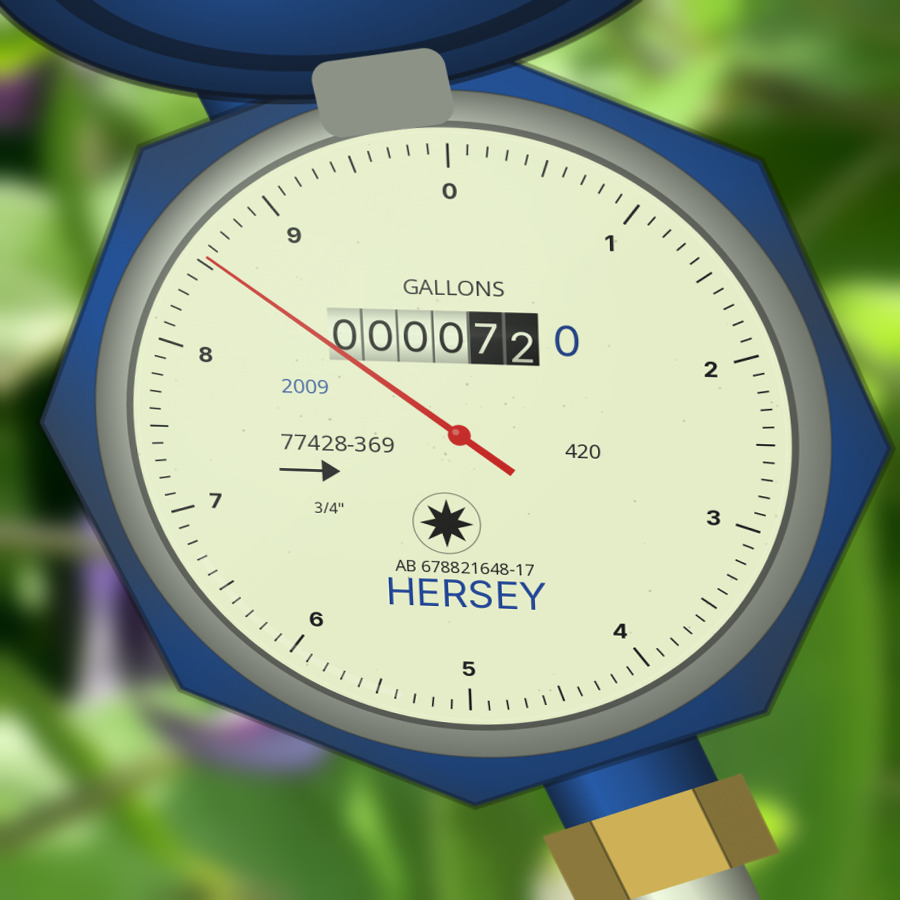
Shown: 718.5 gal
